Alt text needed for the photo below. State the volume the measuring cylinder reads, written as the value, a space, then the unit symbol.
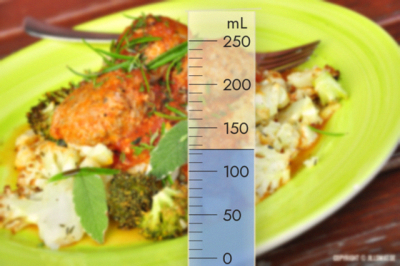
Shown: 125 mL
